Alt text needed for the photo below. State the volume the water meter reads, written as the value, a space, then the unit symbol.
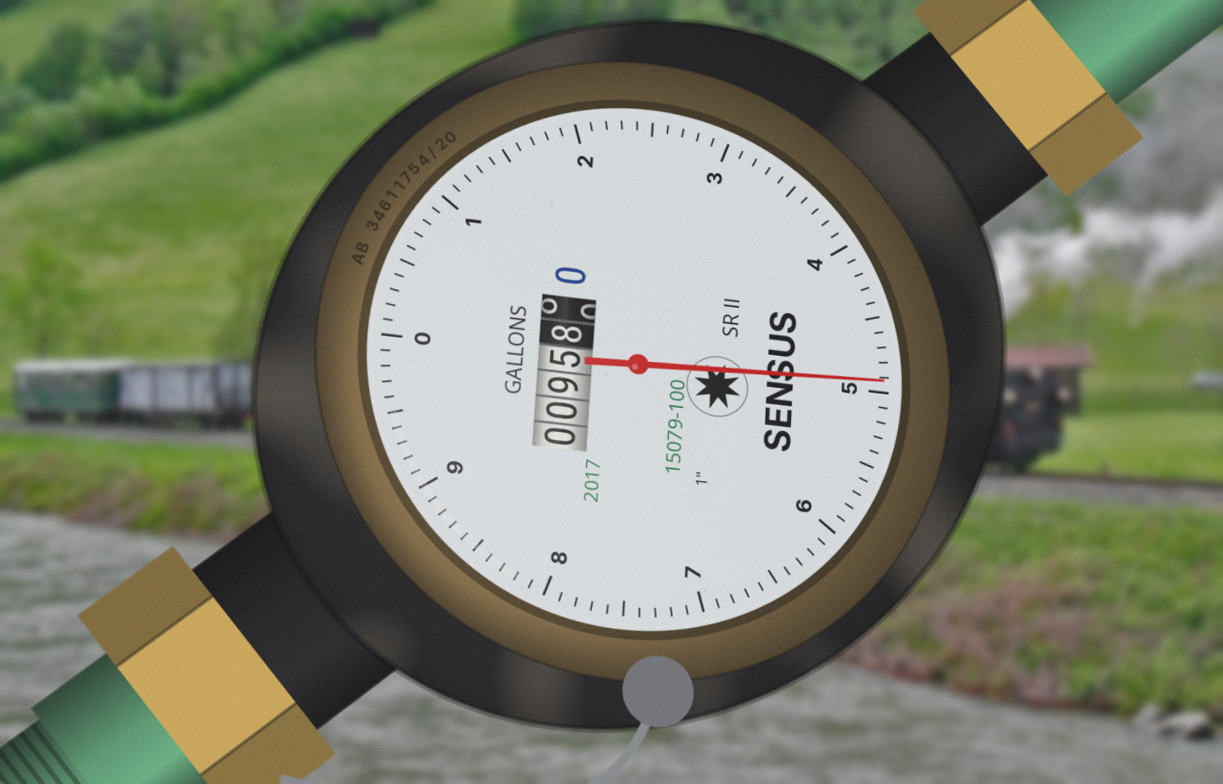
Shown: 95884.9 gal
